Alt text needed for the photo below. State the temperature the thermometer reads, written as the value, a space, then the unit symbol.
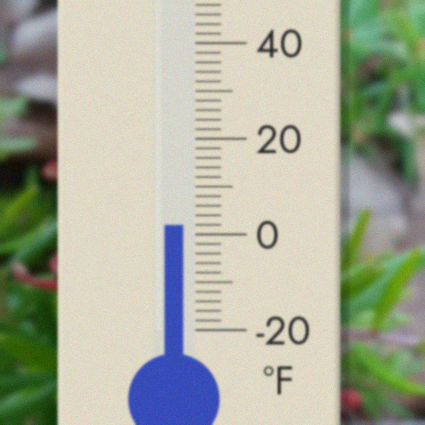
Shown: 2 °F
